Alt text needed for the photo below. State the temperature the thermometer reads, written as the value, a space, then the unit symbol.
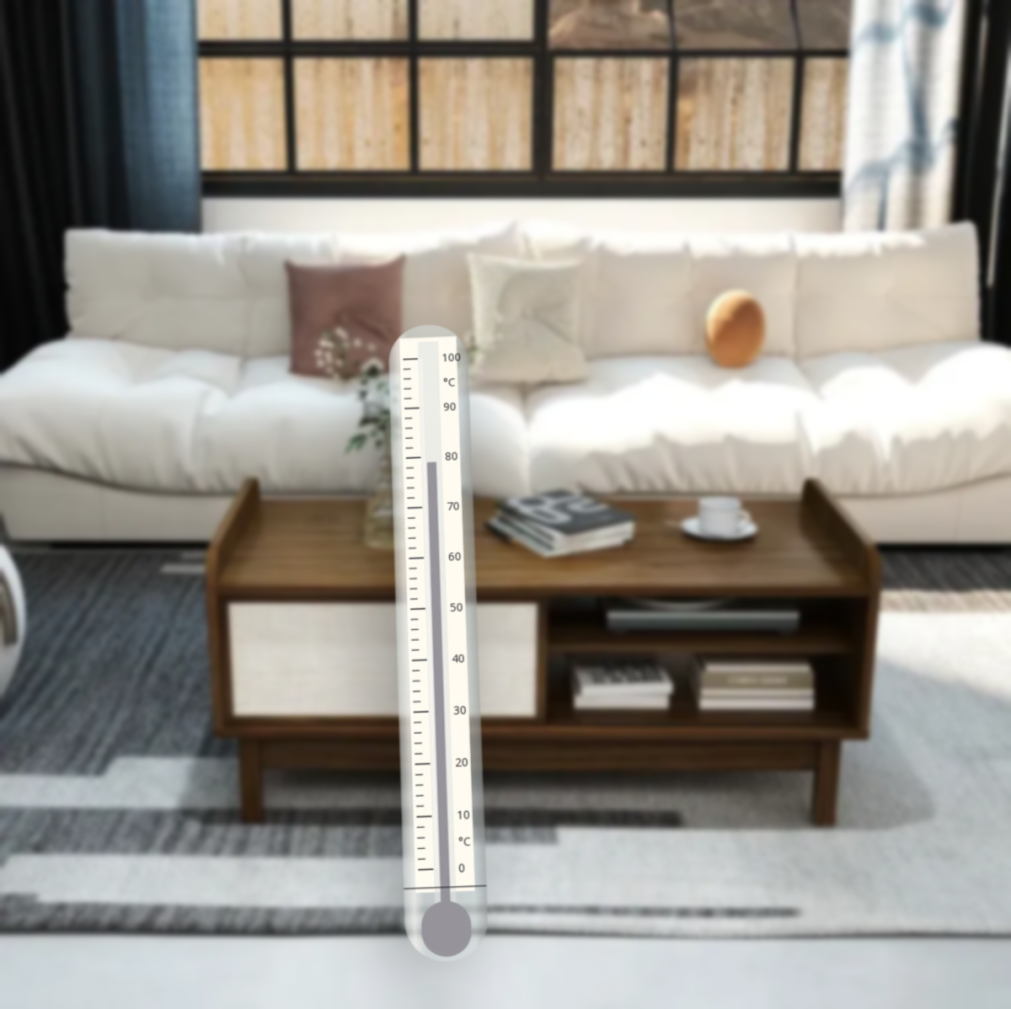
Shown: 79 °C
